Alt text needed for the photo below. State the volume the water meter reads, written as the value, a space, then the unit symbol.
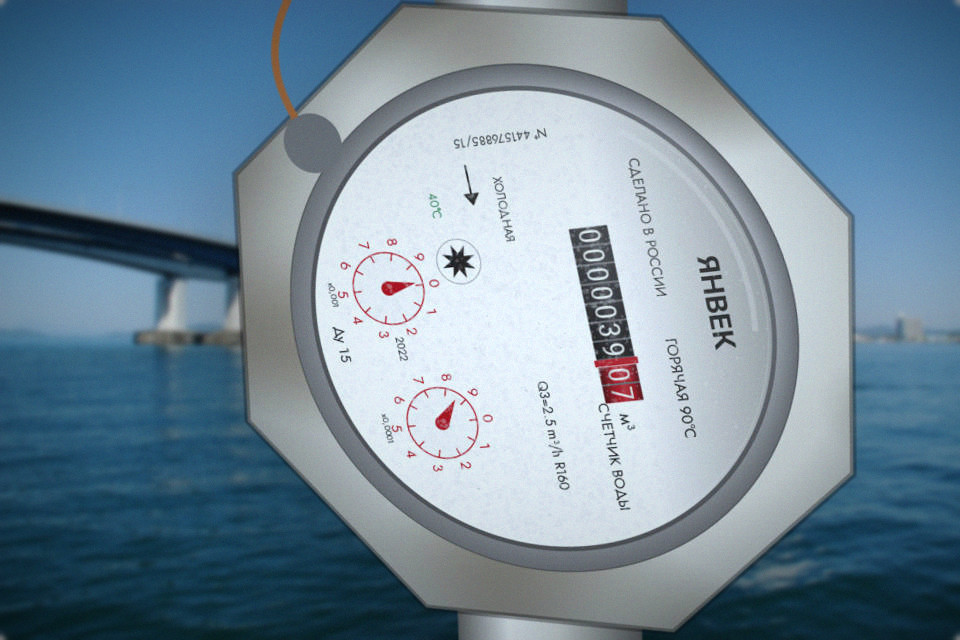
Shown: 39.0698 m³
